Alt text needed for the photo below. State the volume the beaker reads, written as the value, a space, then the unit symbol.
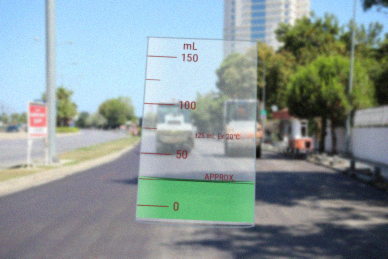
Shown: 25 mL
